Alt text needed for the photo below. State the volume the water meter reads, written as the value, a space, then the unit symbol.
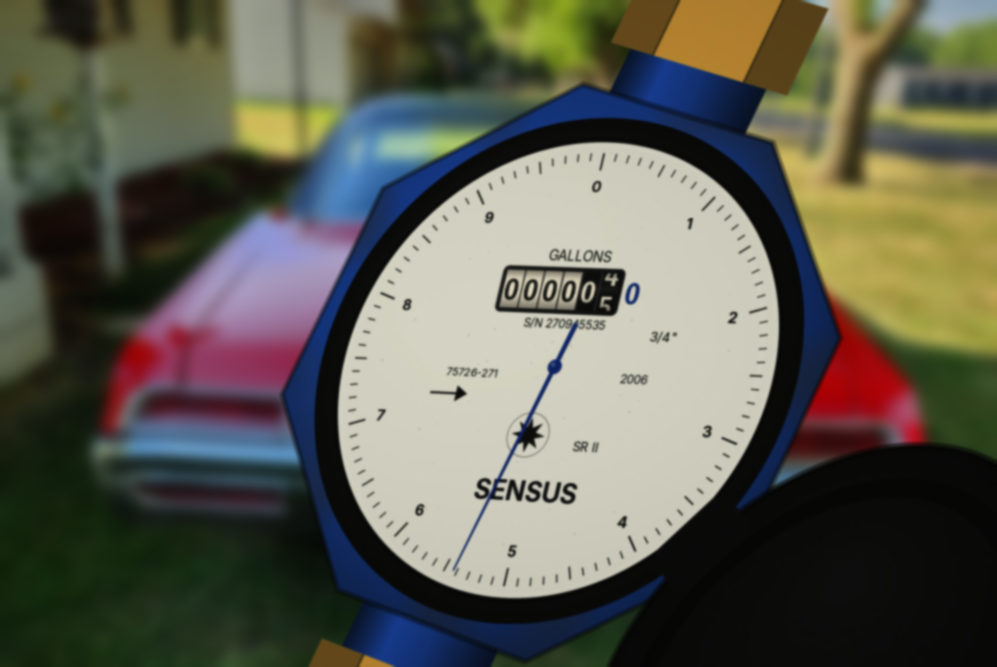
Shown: 45.4 gal
